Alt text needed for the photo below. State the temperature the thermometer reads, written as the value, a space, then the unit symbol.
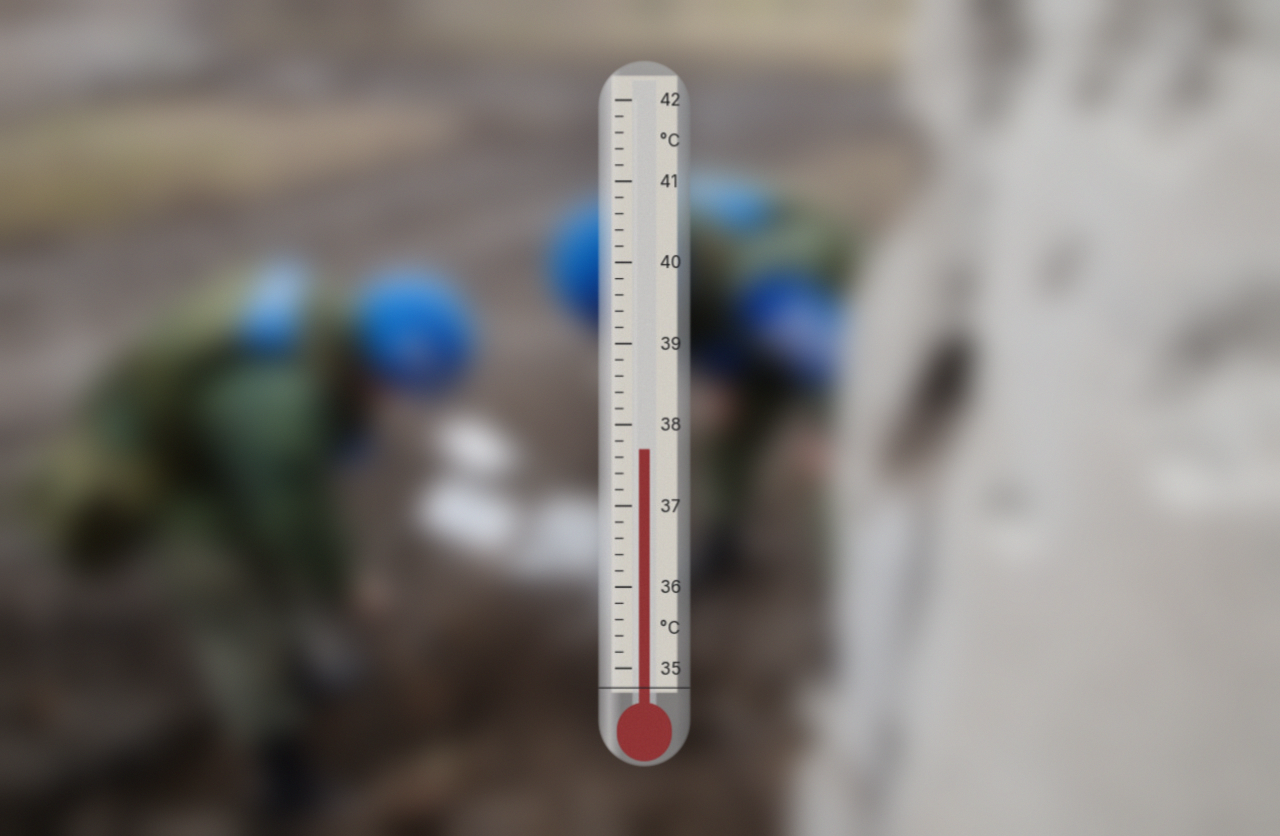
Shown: 37.7 °C
